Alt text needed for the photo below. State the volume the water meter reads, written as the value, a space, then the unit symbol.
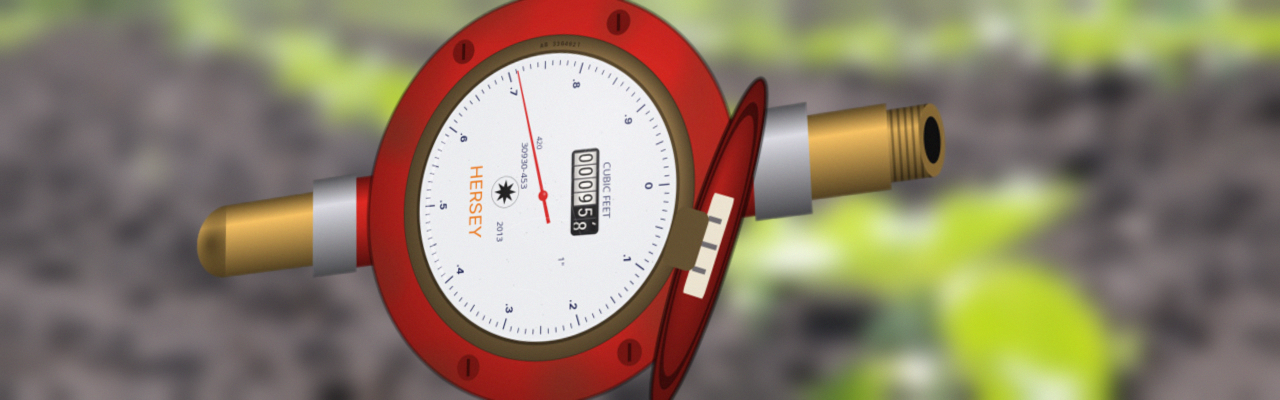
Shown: 957.71 ft³
